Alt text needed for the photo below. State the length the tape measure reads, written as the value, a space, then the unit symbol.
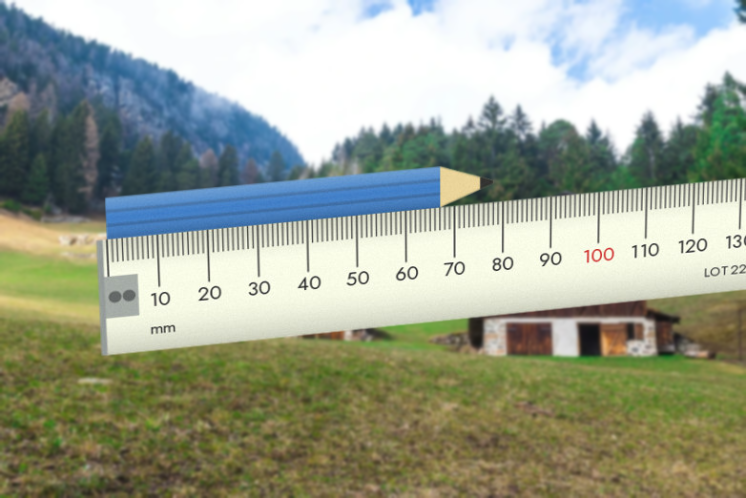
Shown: 78 mm
